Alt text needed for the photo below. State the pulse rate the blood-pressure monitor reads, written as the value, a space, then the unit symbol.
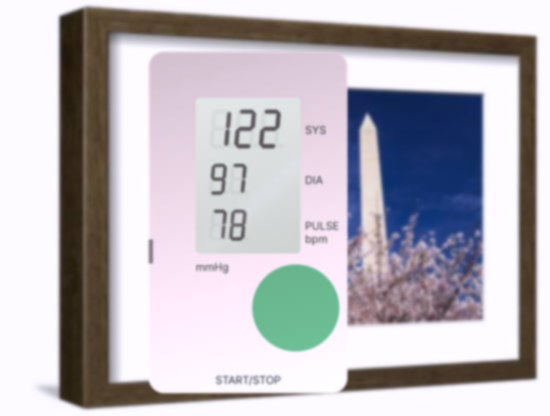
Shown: 78 bpm
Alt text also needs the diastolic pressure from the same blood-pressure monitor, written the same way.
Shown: 97 mmHg
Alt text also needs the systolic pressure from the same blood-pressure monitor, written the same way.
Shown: 122 mmHg
